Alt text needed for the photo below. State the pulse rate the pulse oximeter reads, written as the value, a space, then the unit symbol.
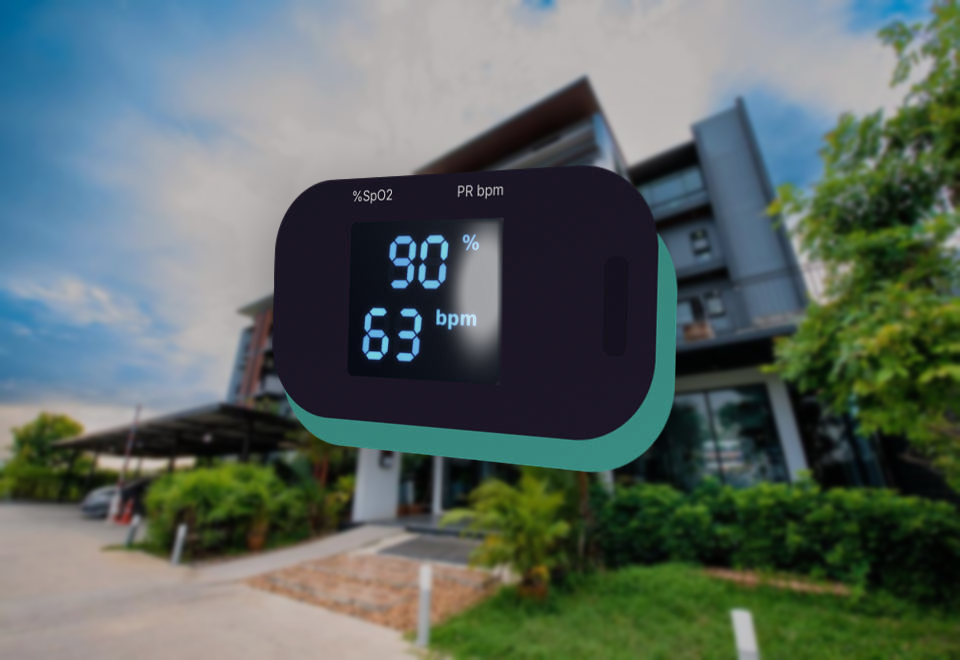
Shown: 63 bpm
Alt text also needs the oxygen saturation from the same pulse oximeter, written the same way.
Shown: 90 %
